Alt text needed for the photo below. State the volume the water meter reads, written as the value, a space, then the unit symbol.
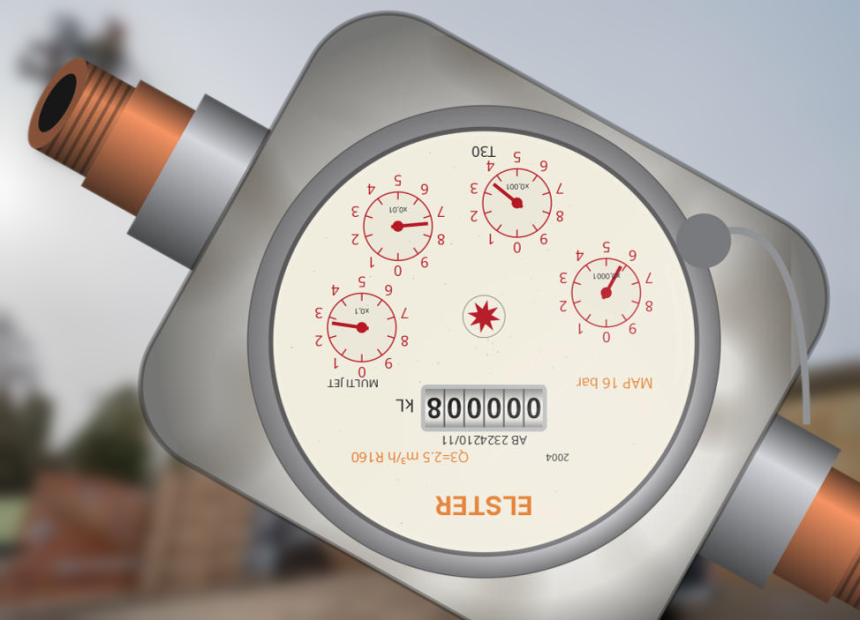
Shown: 8.2735 kL
